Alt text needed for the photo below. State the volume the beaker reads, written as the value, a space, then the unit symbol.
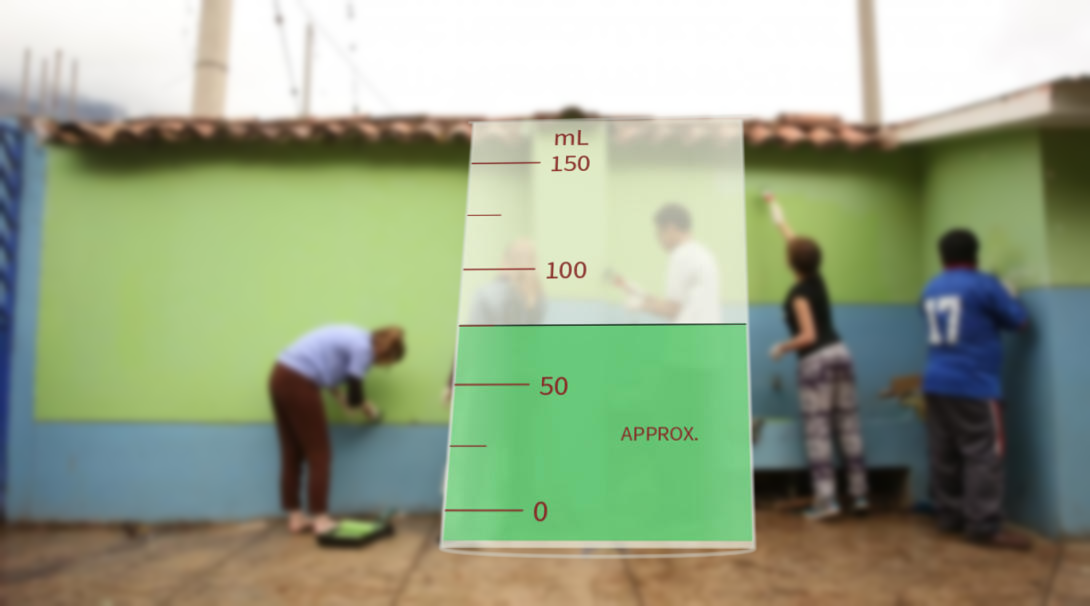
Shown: 75 mL
